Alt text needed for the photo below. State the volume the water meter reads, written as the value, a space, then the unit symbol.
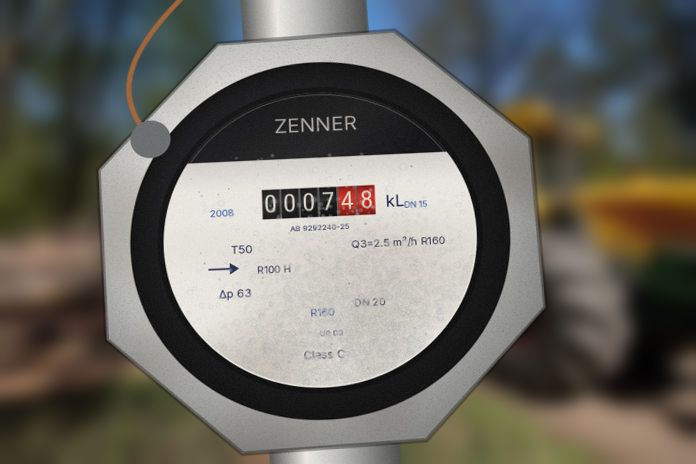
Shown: 7.48 kL
